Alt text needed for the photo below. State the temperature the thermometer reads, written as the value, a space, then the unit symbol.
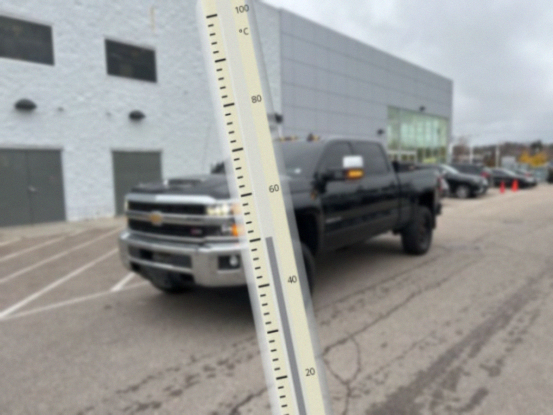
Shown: 50 °C
